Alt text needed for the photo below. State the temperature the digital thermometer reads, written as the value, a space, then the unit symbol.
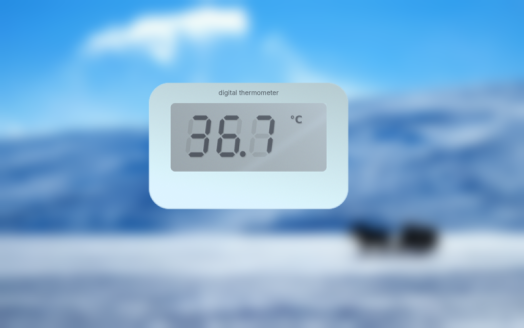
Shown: 36.7 °C
